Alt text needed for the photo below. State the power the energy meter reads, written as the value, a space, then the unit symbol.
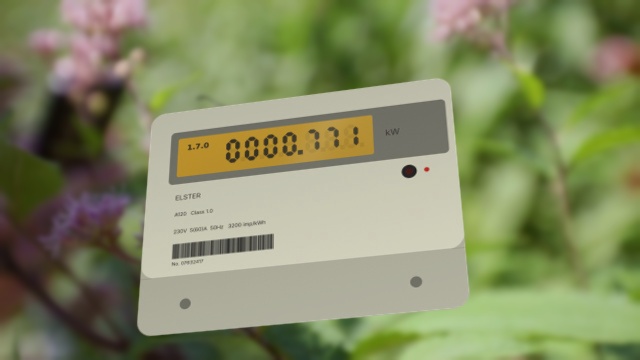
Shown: 0.771 kW
